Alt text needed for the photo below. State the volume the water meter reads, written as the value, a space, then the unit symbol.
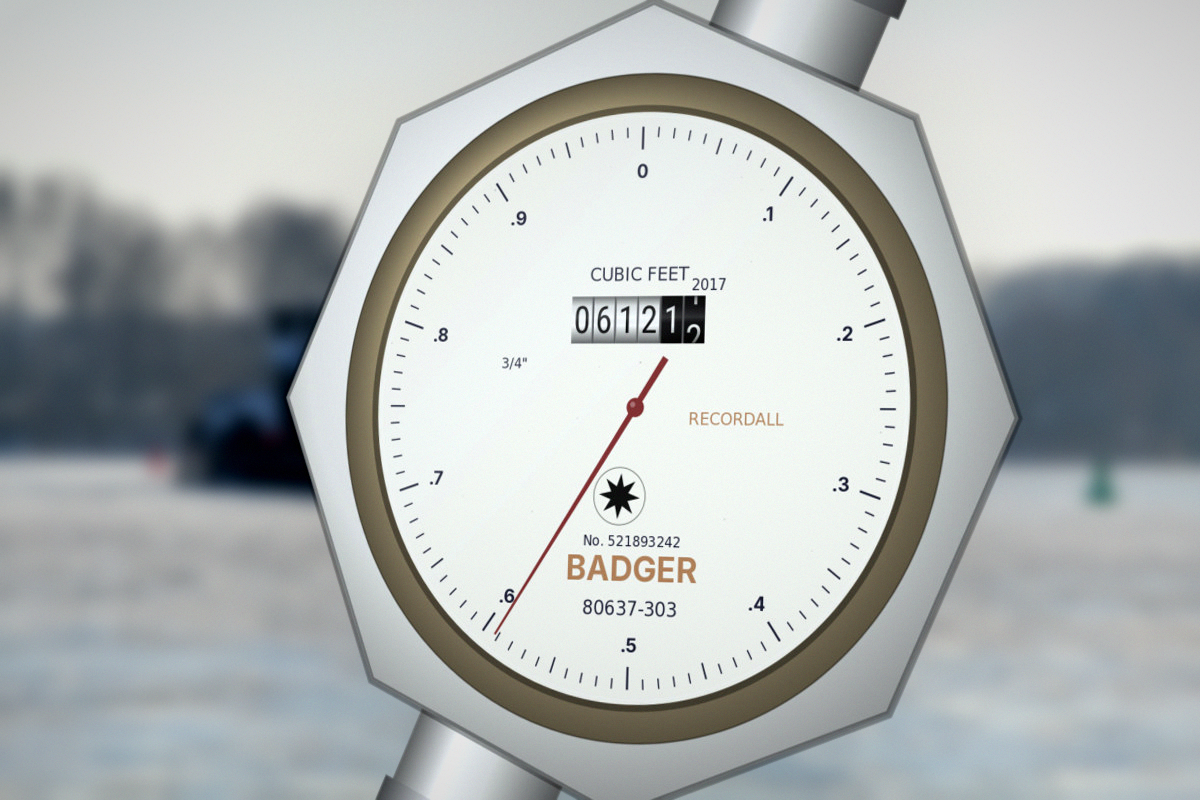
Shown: 61211.59 ft³
